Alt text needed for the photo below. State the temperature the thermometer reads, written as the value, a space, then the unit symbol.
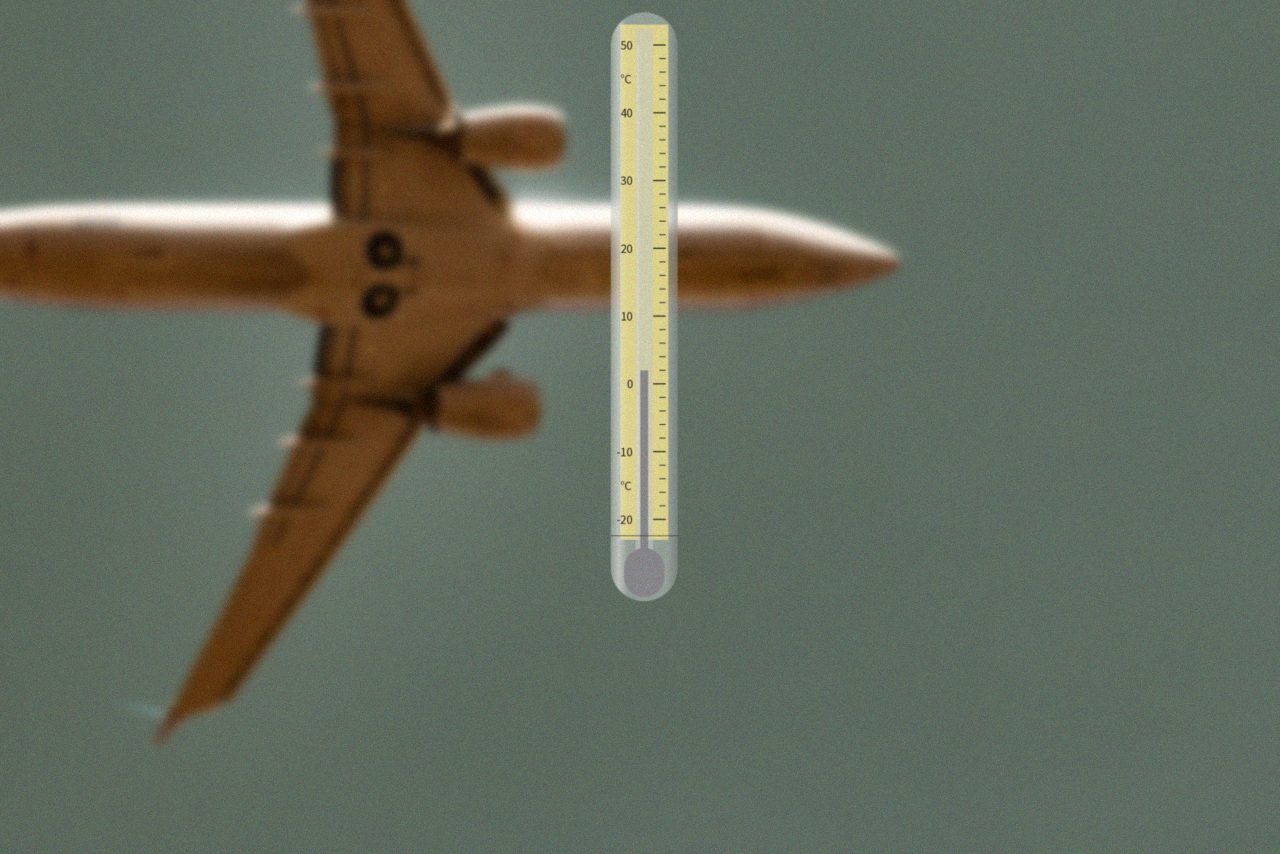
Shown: 2 °C
